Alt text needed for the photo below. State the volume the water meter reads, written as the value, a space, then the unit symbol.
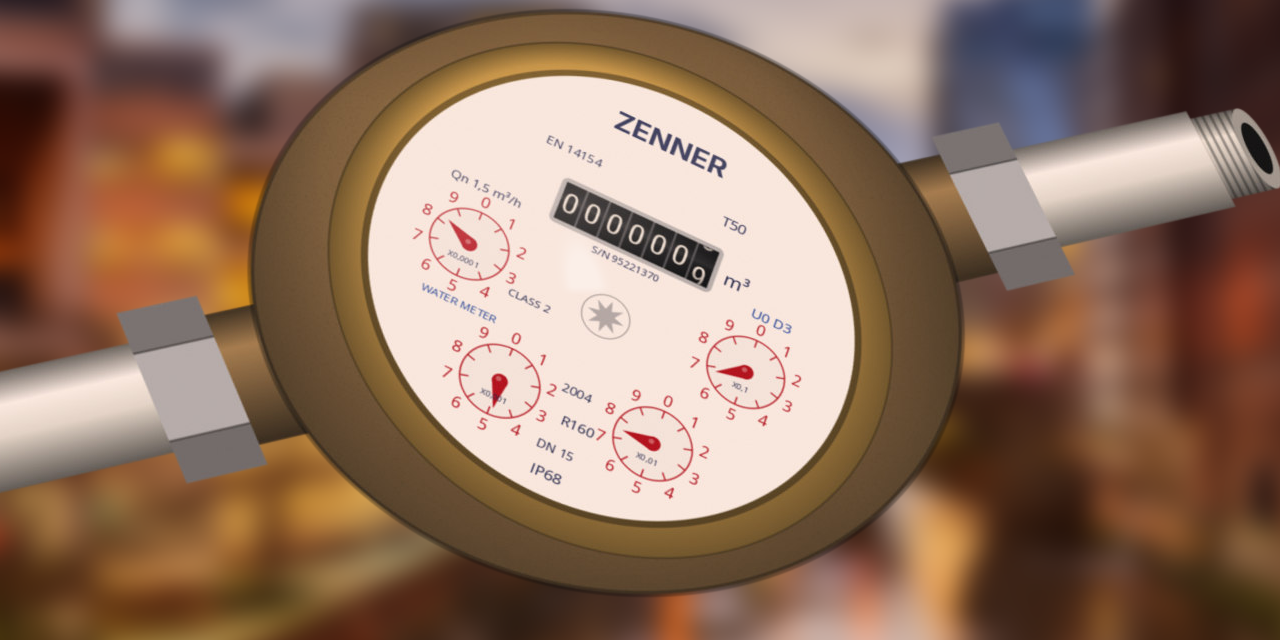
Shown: 8.6748 m³
